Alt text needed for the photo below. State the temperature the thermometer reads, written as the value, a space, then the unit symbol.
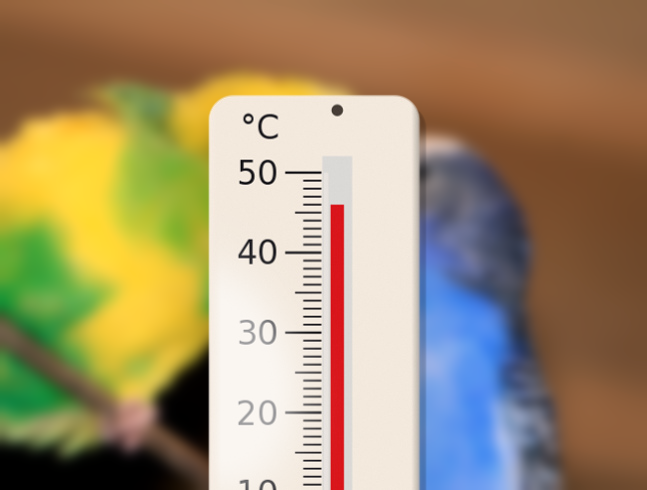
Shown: 46 °C
